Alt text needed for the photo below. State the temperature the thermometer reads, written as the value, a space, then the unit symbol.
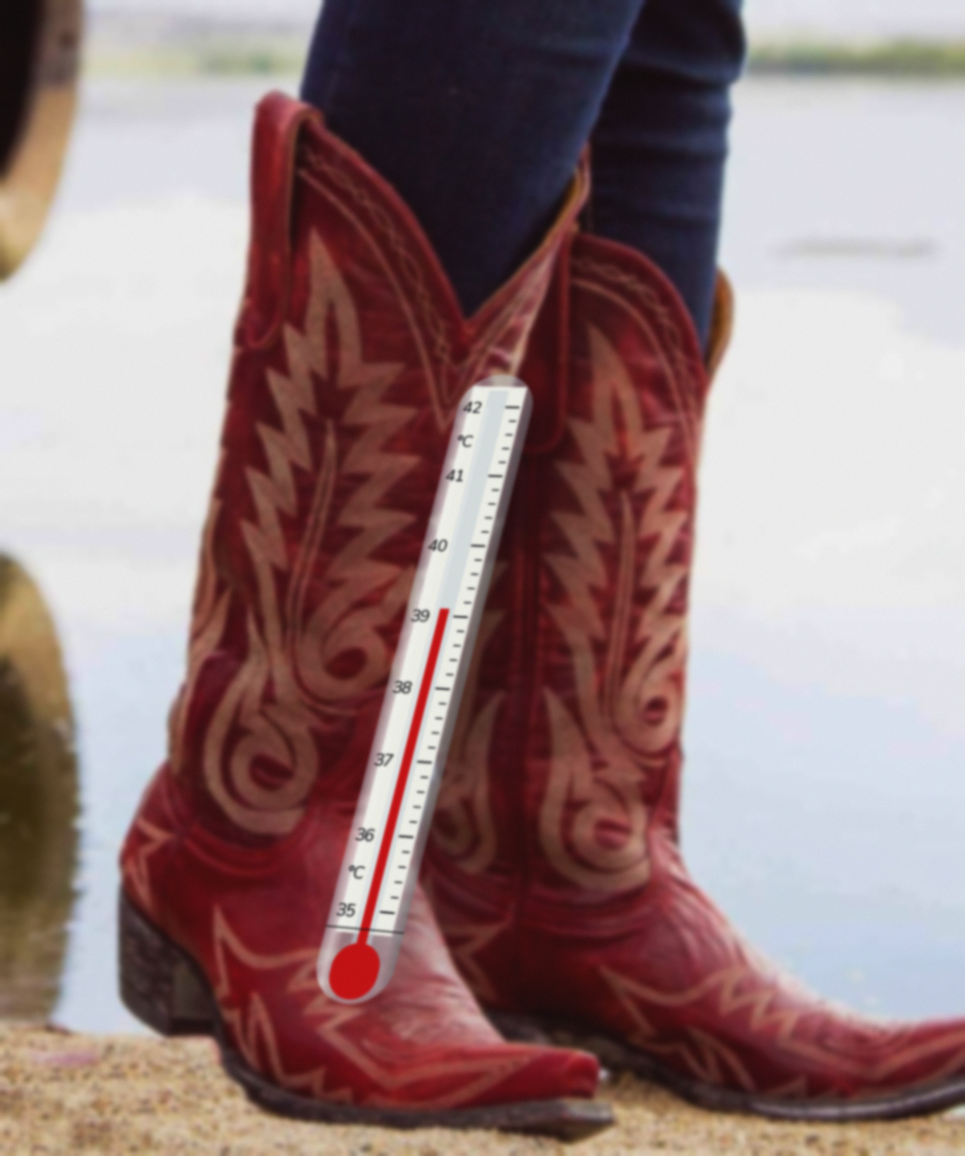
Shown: 39.1 °C
